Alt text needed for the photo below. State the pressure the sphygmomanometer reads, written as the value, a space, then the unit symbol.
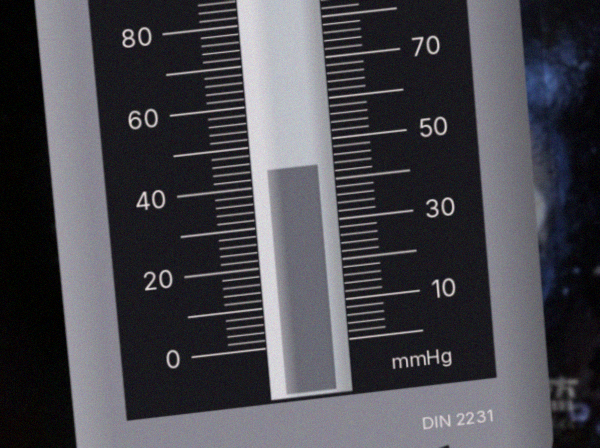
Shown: 44 mmHg
